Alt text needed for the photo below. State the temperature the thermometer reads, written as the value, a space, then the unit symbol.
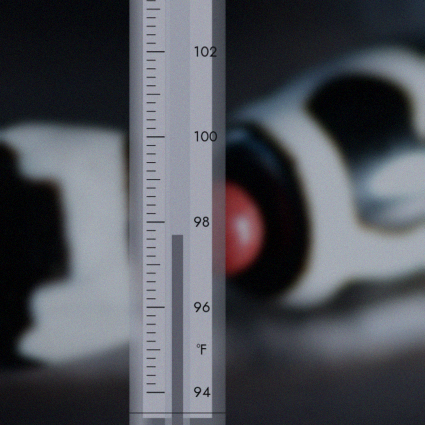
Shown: 97.7 °F
